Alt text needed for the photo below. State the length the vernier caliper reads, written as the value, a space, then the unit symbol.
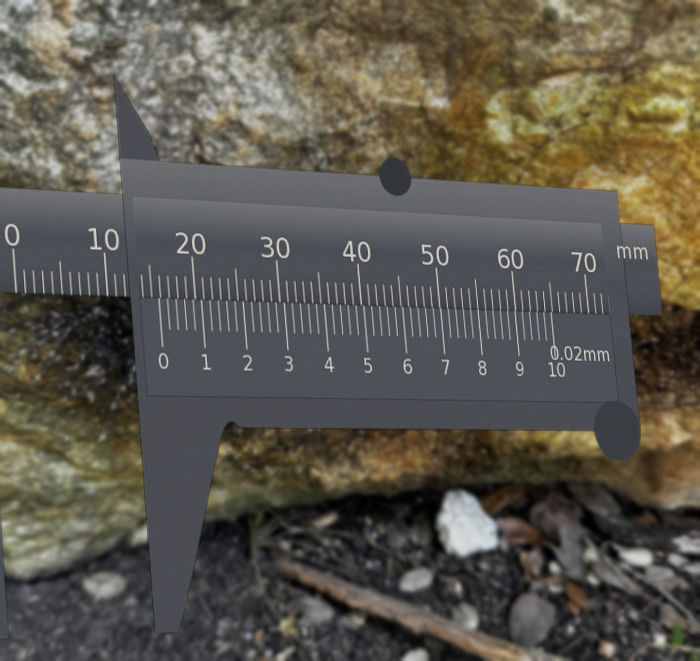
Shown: 15.8 mm
